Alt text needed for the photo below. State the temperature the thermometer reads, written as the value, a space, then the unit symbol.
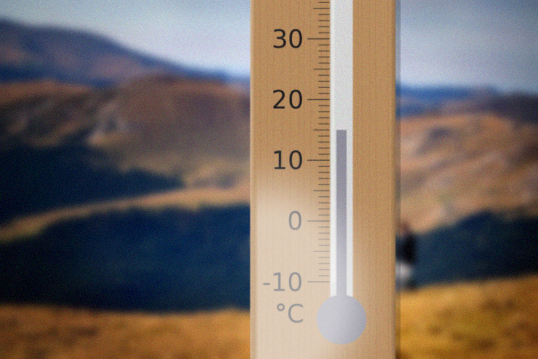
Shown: 15 °C
